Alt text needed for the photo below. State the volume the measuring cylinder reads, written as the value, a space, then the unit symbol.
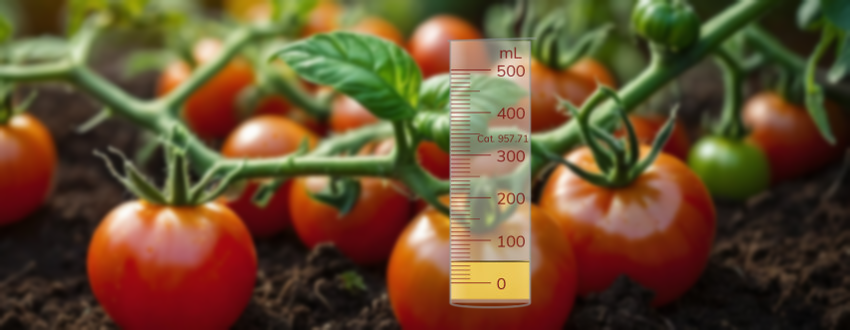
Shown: 50 mL
